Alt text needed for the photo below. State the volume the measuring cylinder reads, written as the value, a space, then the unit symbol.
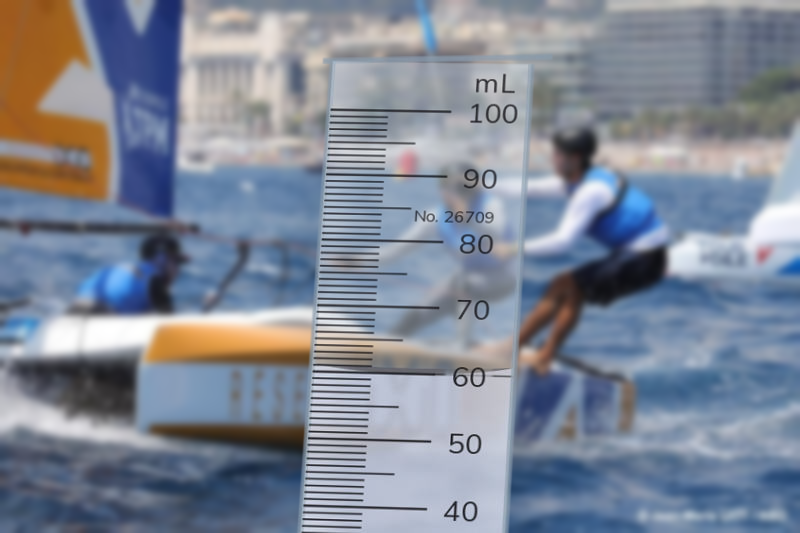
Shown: 60 mL
